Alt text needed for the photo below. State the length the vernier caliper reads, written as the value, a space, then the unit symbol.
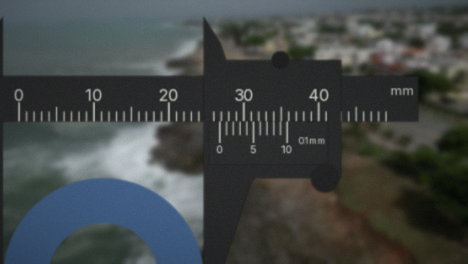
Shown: 26.8 mm
